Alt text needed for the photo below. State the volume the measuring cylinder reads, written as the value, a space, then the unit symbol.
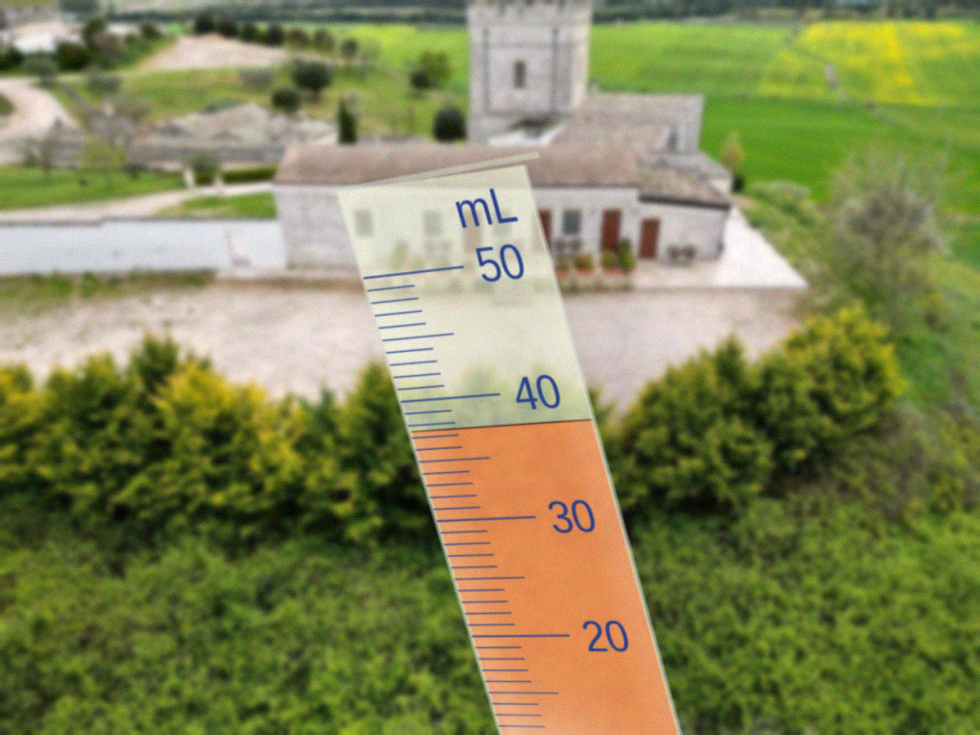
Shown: 37.5 mL
